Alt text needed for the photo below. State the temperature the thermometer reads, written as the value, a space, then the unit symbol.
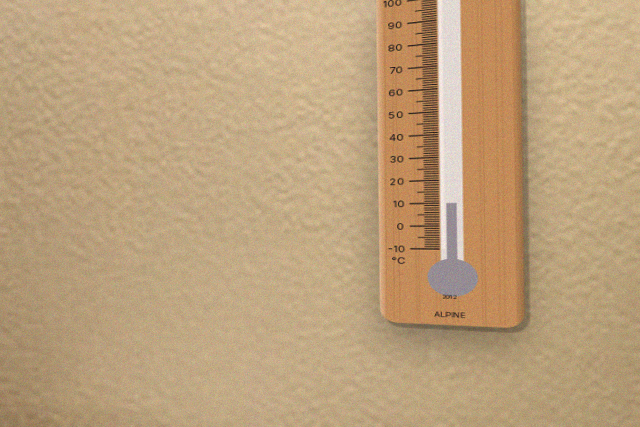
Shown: 10 °C
